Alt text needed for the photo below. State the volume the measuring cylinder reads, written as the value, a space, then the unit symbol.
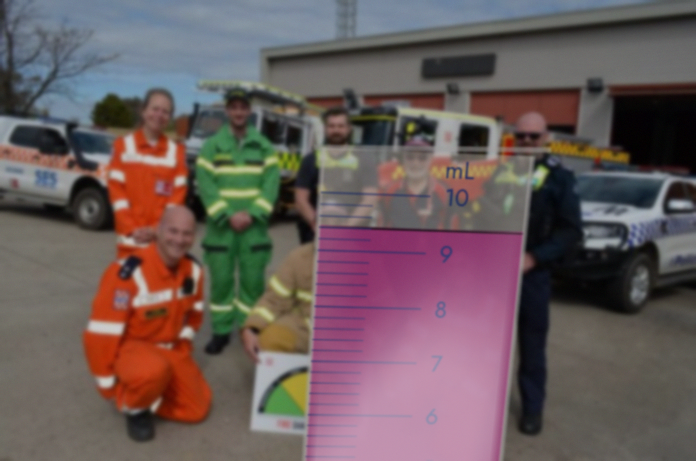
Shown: 9.4 mL
